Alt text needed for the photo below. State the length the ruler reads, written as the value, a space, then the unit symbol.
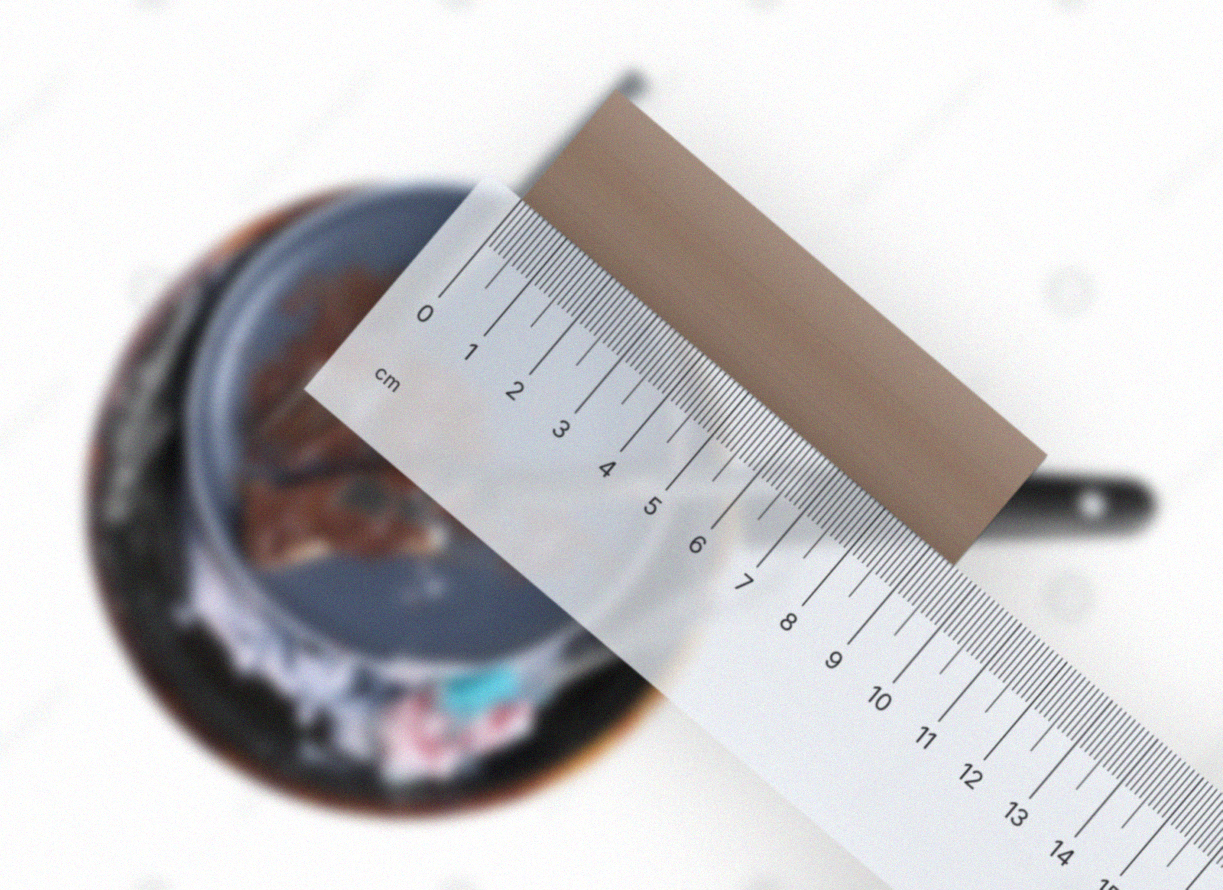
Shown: 9.5 cm
